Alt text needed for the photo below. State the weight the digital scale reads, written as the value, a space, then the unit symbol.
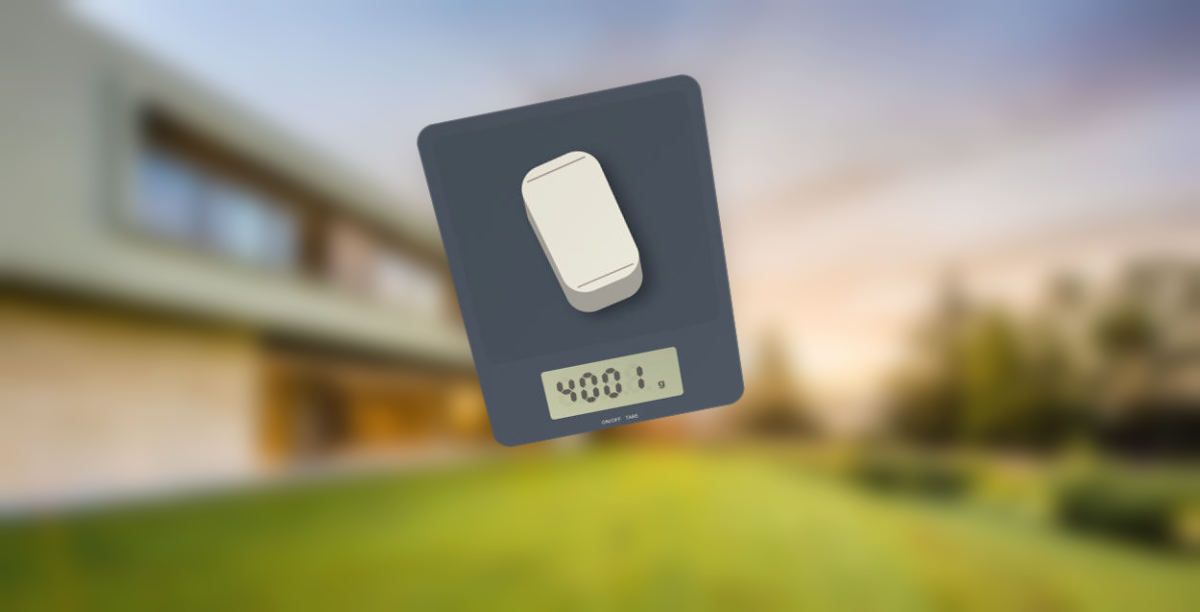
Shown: 4001 g
